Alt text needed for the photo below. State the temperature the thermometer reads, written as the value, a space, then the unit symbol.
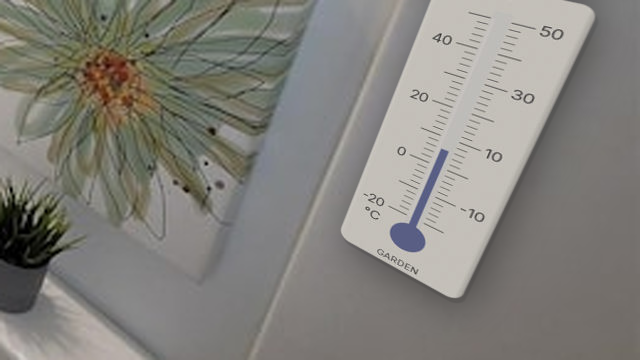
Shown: 6 °C
